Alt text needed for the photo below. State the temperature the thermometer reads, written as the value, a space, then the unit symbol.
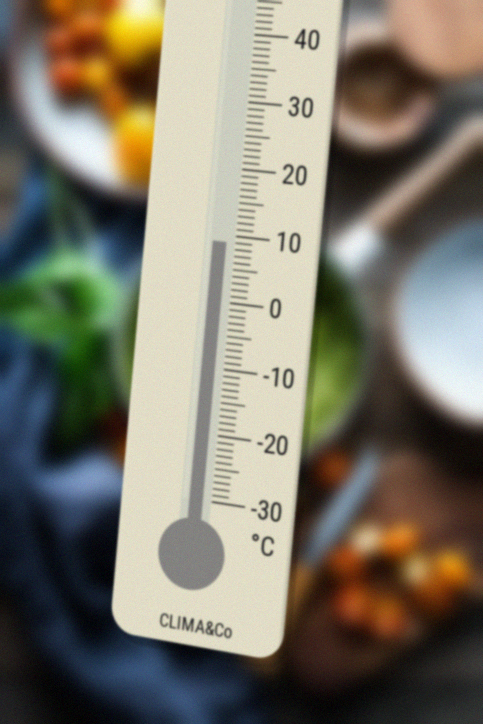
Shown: 9 °C
